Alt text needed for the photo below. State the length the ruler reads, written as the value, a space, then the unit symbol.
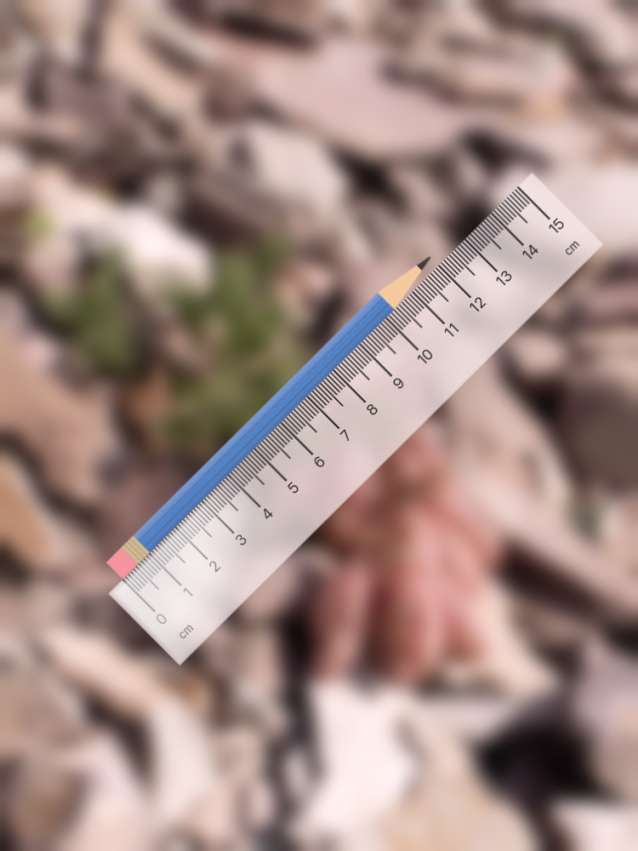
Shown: 12 cm
